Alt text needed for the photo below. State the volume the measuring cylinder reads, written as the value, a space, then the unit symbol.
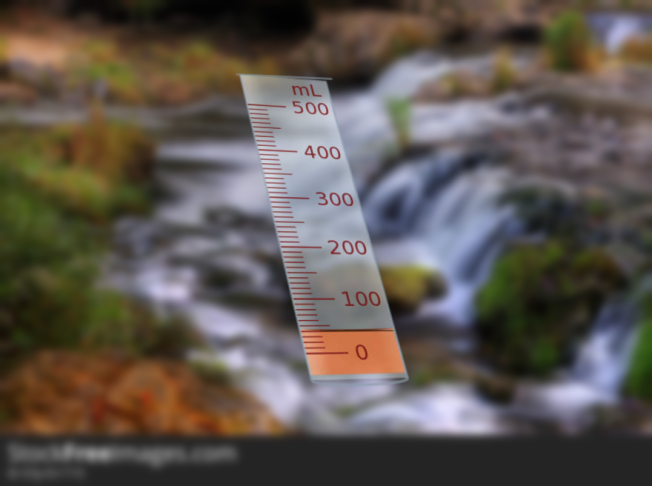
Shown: 40 mL
